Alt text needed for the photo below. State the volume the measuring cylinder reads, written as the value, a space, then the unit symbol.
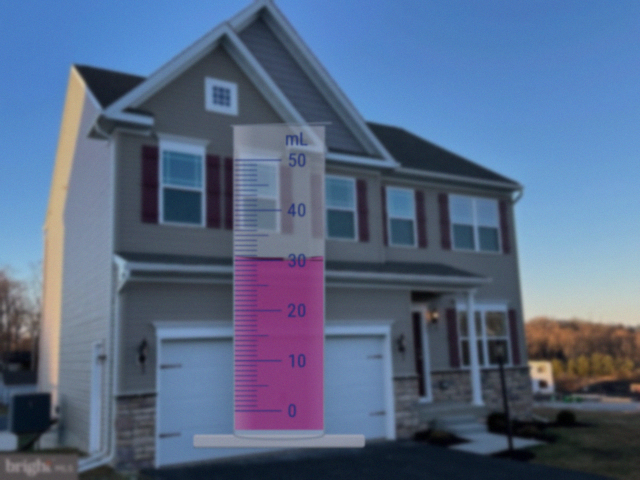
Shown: 30 mL
